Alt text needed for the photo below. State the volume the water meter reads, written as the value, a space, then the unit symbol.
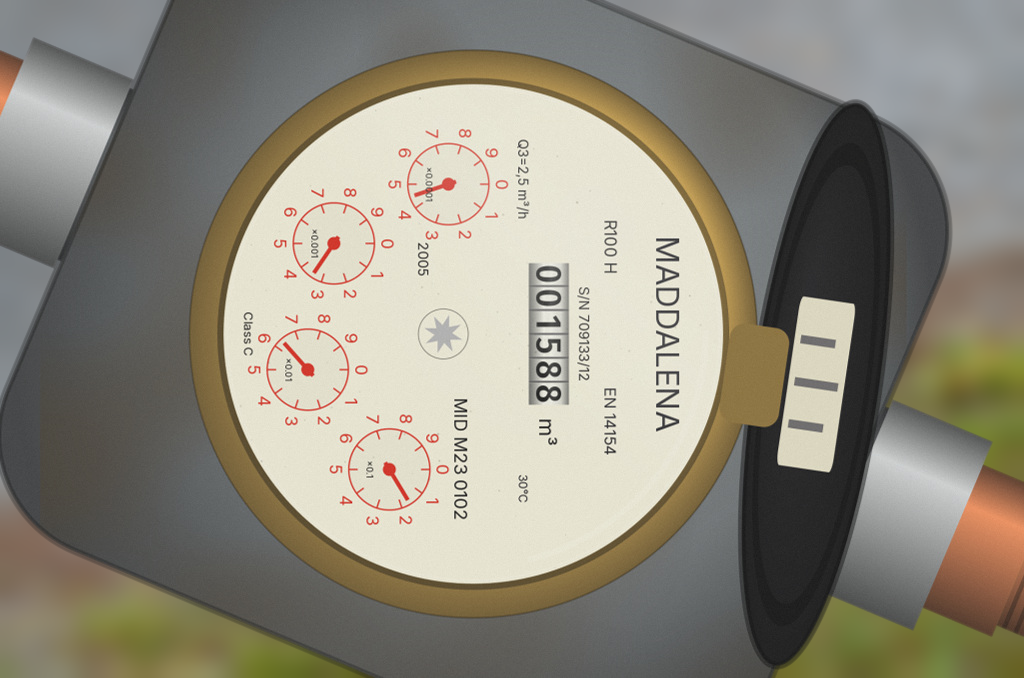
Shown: 1588.1634 m³
